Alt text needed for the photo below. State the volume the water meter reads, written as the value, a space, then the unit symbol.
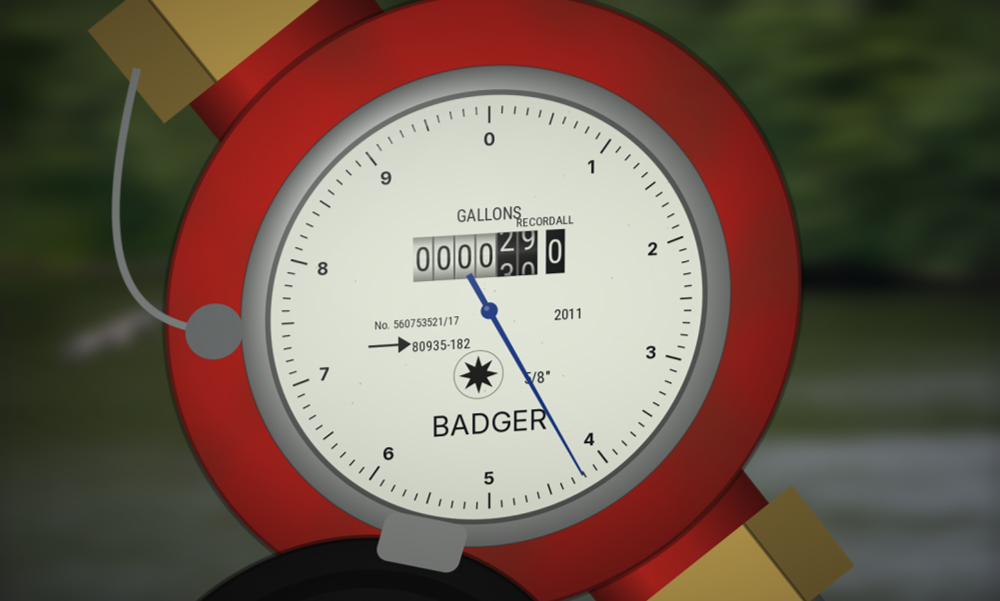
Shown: 294.2 gal
